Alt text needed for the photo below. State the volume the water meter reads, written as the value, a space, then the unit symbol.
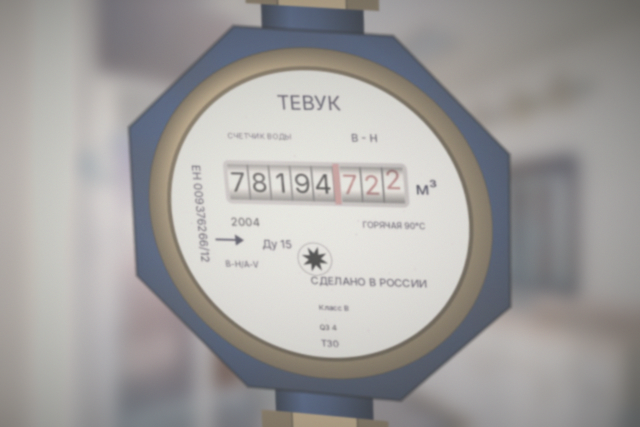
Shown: 78194.722 m³
